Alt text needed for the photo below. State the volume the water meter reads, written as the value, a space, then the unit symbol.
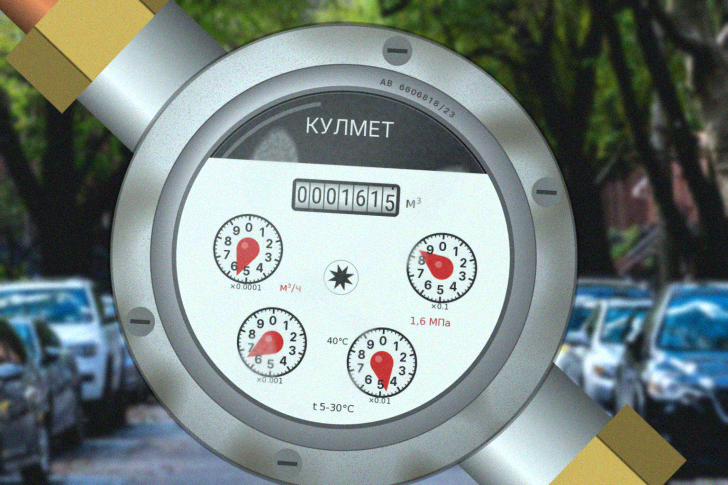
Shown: 1614.8465 m³
